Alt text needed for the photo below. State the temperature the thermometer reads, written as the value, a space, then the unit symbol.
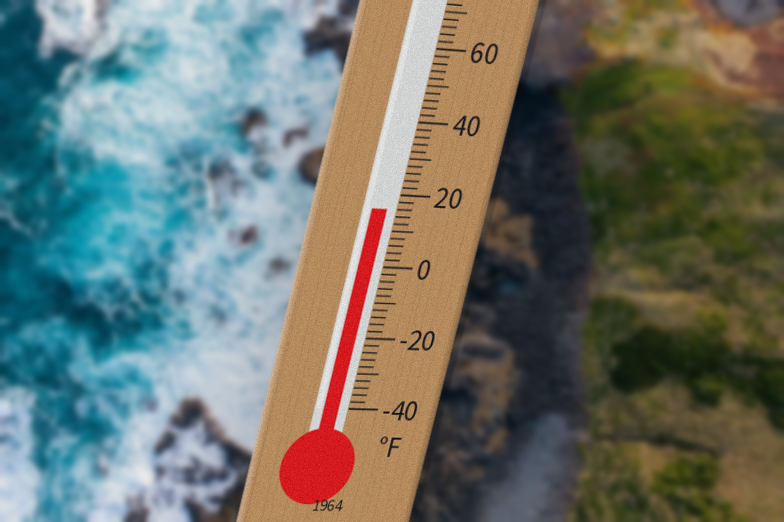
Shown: 16 °F
